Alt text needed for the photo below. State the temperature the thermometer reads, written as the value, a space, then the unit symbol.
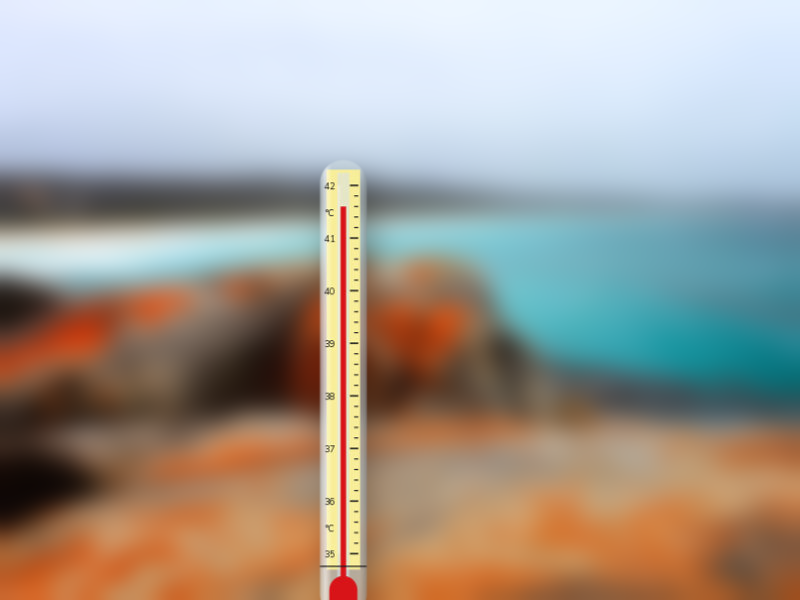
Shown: 41.6 °C
